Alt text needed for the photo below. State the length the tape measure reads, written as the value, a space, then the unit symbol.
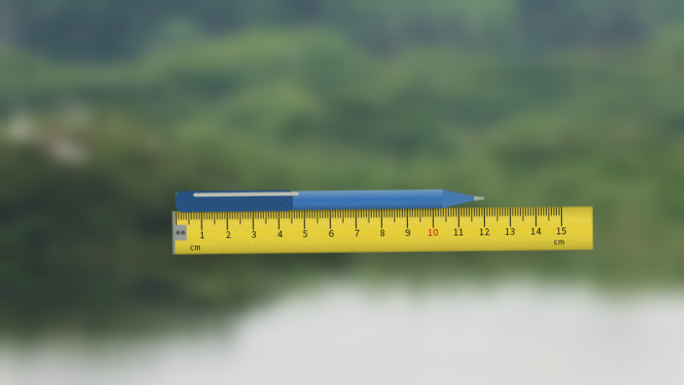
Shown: 12 cm
